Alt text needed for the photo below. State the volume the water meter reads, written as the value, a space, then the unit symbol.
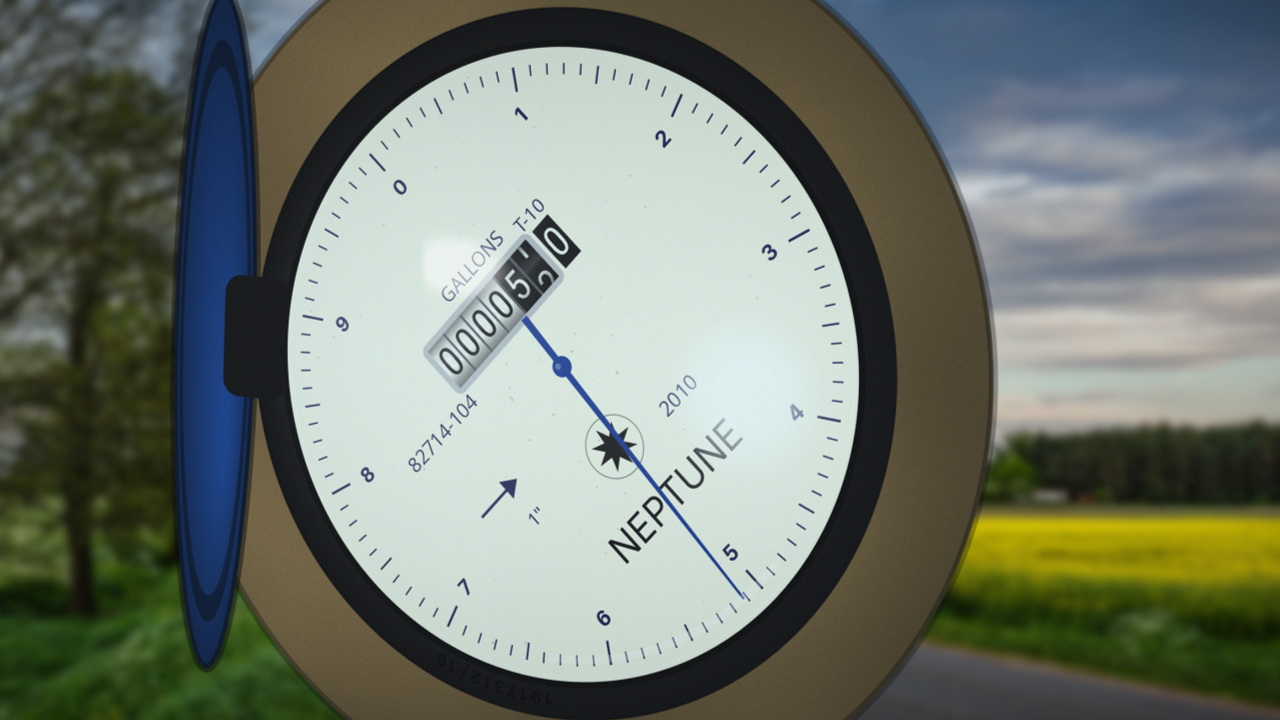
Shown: 515.1 gal
